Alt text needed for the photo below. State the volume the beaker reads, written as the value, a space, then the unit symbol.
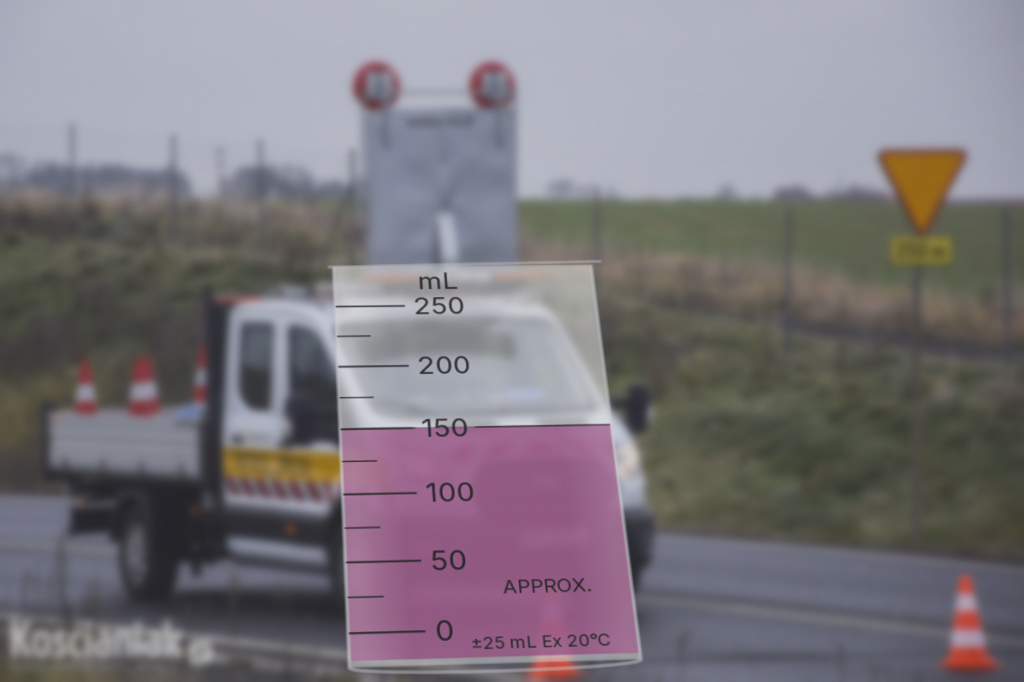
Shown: 150 mL
